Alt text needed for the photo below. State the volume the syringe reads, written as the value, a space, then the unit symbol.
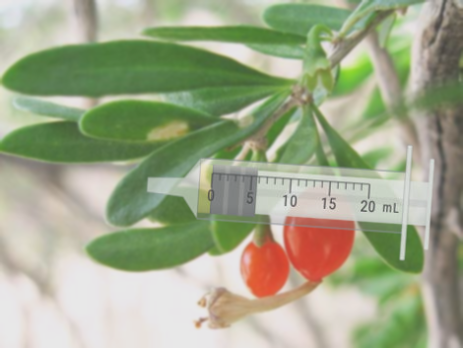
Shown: 0 mL
